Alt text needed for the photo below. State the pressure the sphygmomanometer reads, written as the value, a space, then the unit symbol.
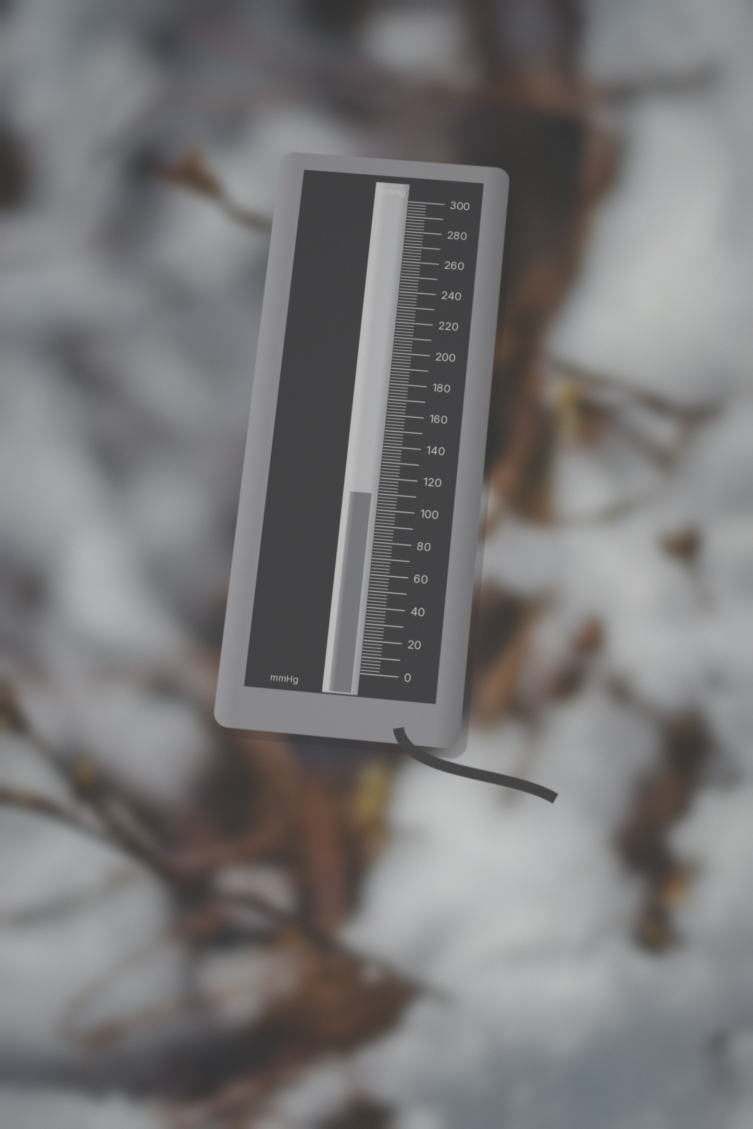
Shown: 110 mmHg
